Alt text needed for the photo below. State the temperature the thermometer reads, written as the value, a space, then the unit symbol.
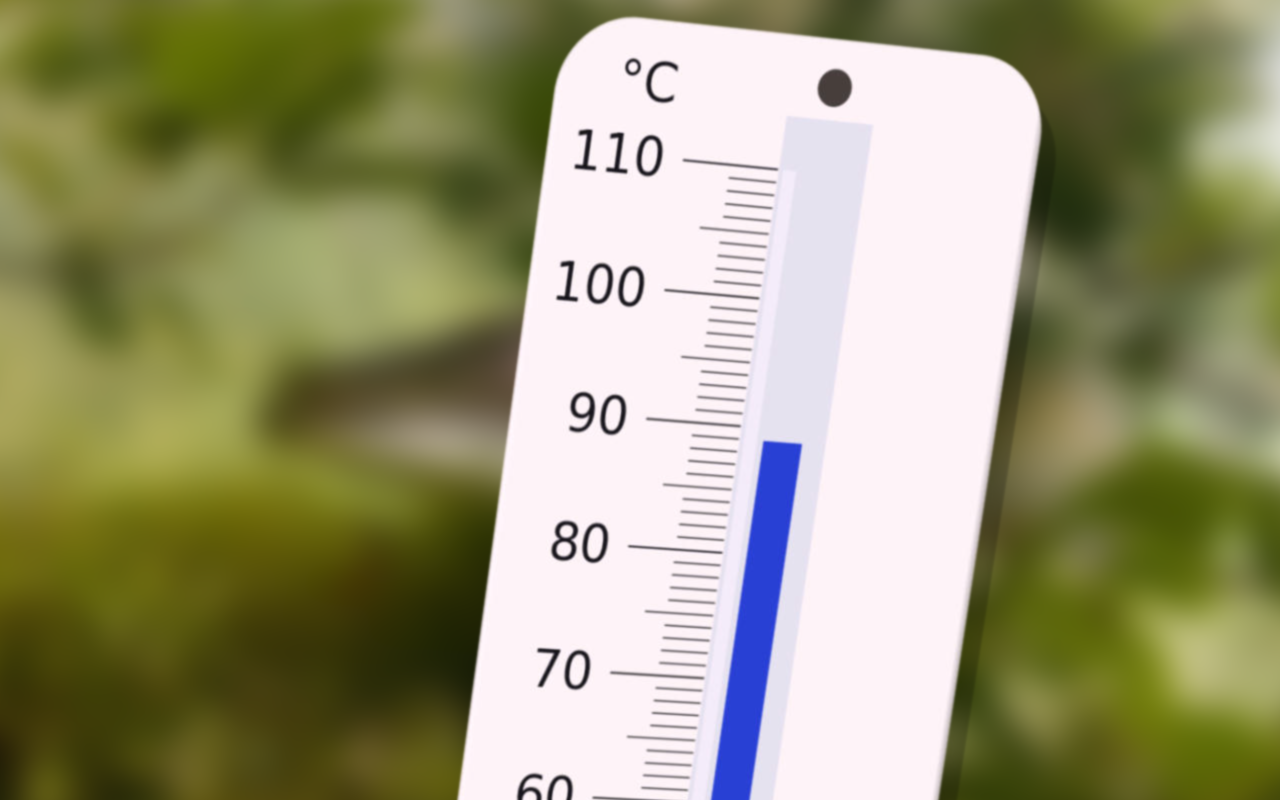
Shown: 89 °C
